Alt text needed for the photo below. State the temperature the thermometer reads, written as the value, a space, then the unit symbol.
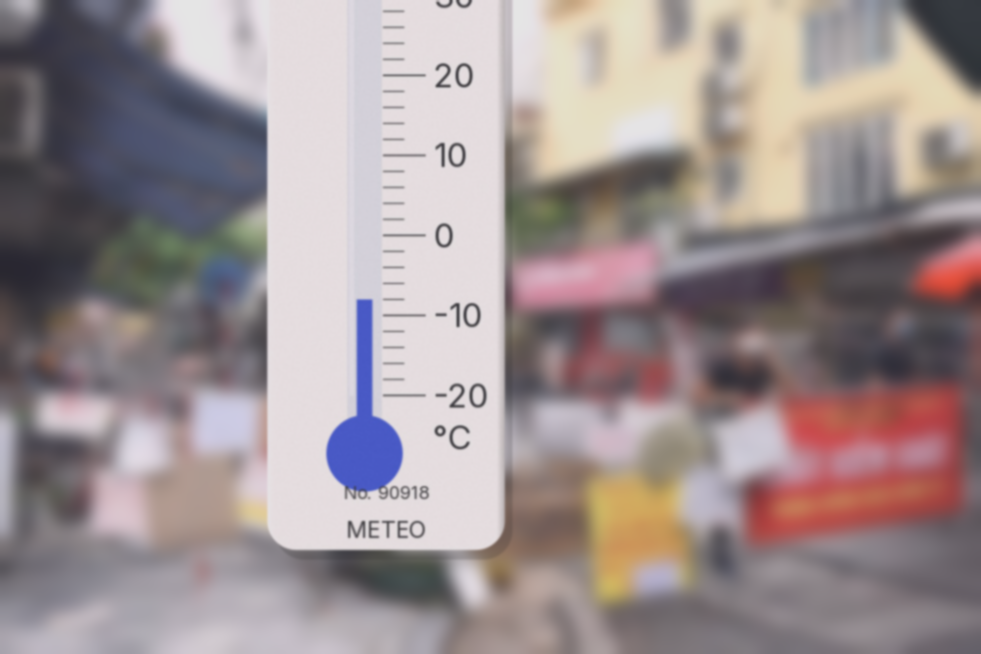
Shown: -8 °C
